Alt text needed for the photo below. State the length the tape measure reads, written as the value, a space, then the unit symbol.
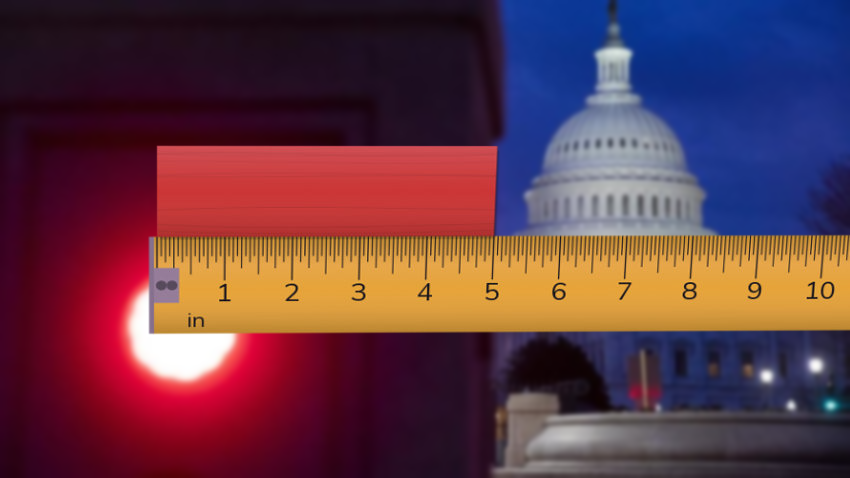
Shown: 5 in
